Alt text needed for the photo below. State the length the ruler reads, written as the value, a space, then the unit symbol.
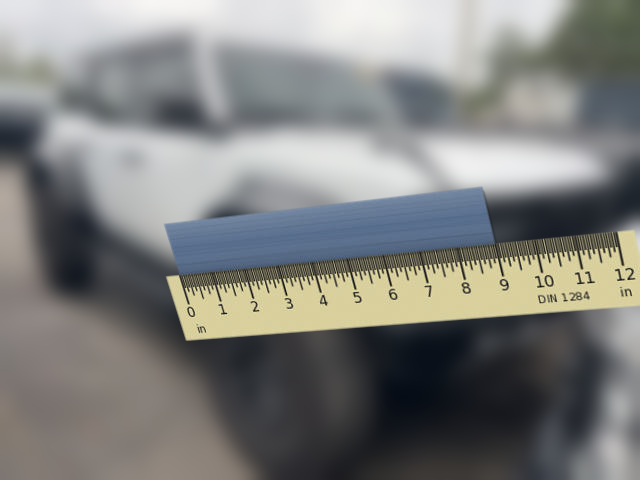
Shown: 9 in
